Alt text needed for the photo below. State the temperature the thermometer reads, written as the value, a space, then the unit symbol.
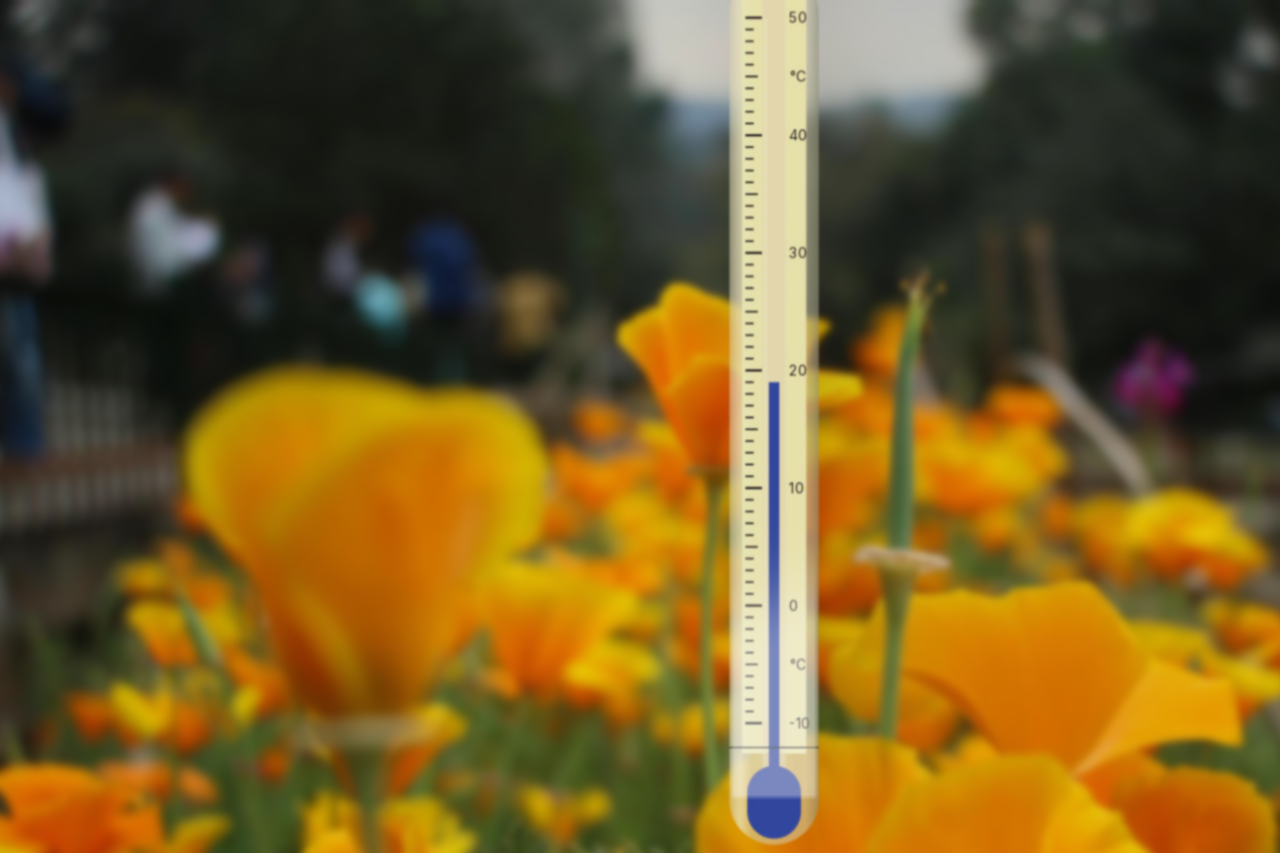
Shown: 19 °C
